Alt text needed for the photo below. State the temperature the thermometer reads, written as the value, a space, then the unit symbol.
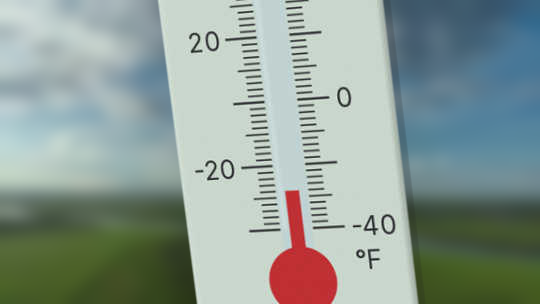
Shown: -28 °F
